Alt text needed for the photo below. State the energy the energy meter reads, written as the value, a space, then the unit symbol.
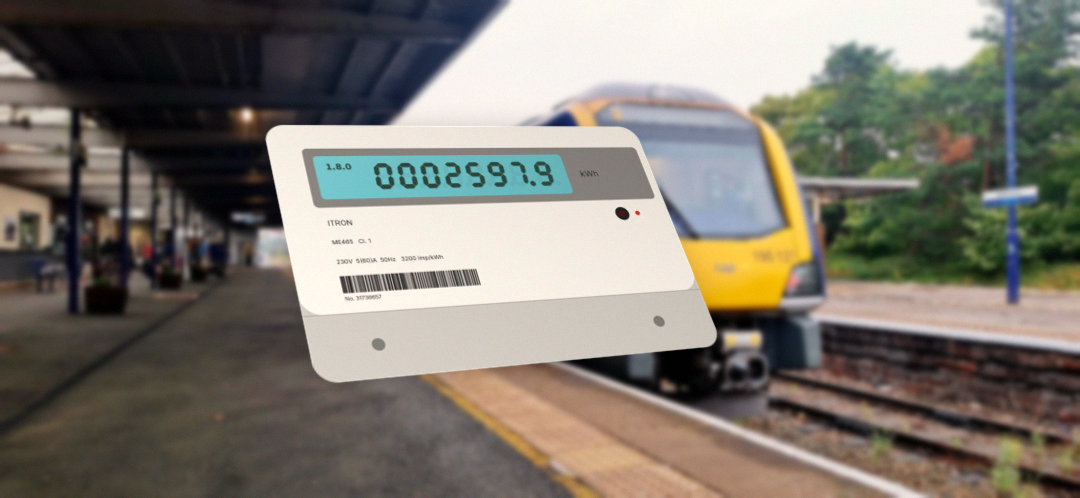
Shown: 2597.9 kWh
